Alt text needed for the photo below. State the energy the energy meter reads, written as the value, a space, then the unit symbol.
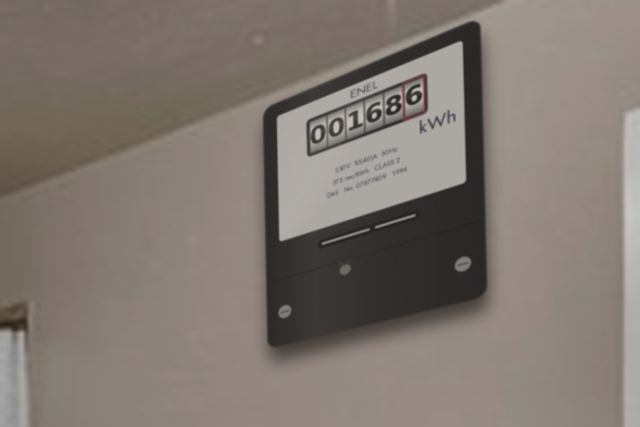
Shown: 168.6 kWh
